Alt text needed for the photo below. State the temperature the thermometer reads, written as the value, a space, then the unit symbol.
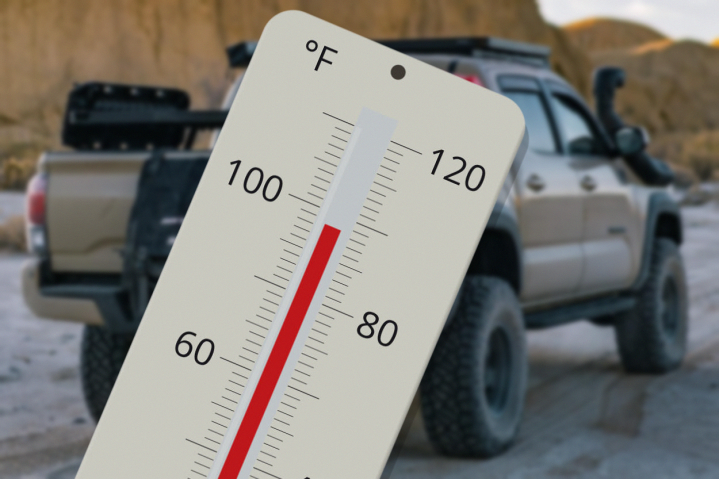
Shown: 97 °F
